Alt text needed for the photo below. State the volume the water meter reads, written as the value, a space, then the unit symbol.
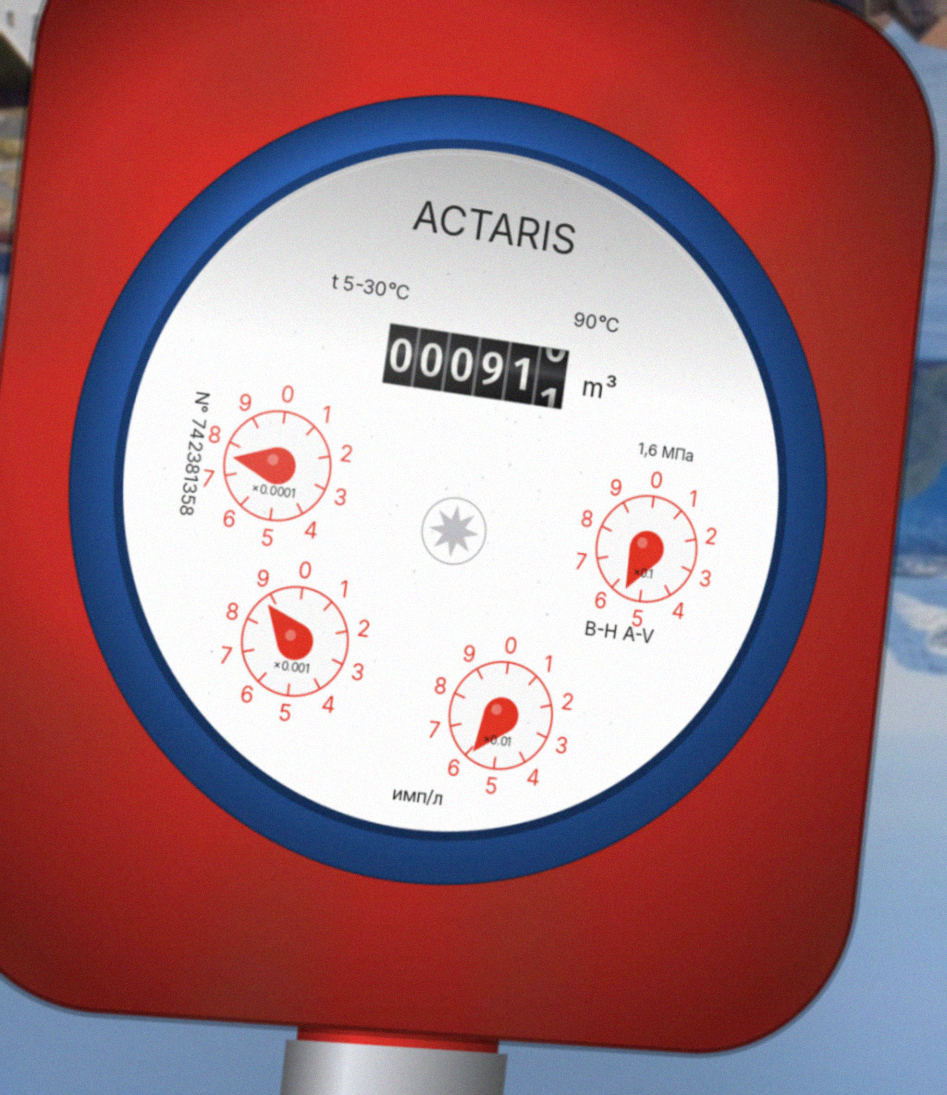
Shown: 910.5587 m³
